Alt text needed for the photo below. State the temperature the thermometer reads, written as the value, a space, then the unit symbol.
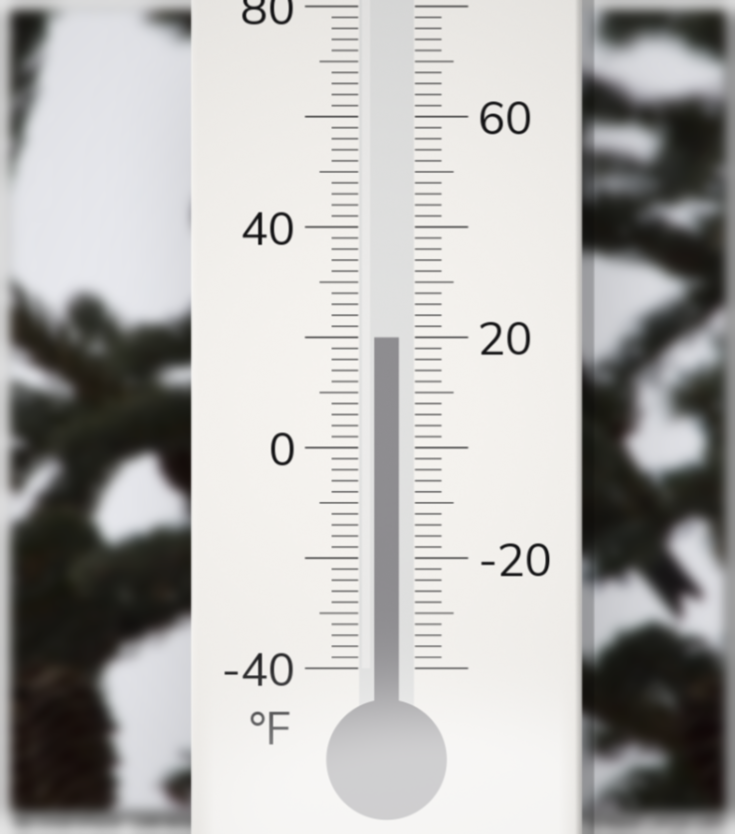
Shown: 20 °F
